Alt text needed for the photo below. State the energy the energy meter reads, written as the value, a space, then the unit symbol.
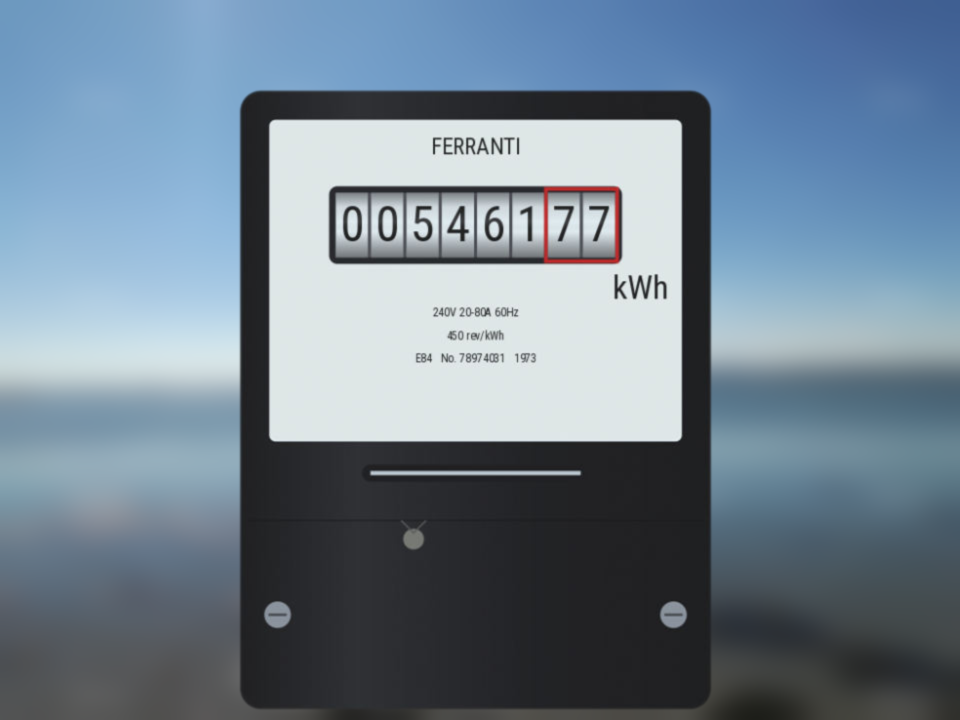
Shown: 5461.77 kWh
